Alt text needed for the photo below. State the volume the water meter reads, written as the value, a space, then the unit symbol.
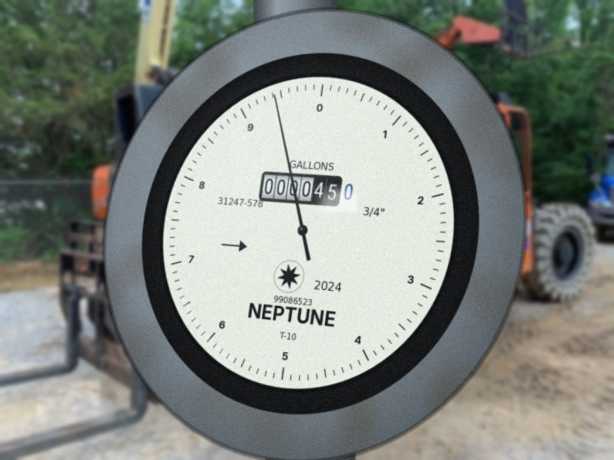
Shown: 449.4 gal
